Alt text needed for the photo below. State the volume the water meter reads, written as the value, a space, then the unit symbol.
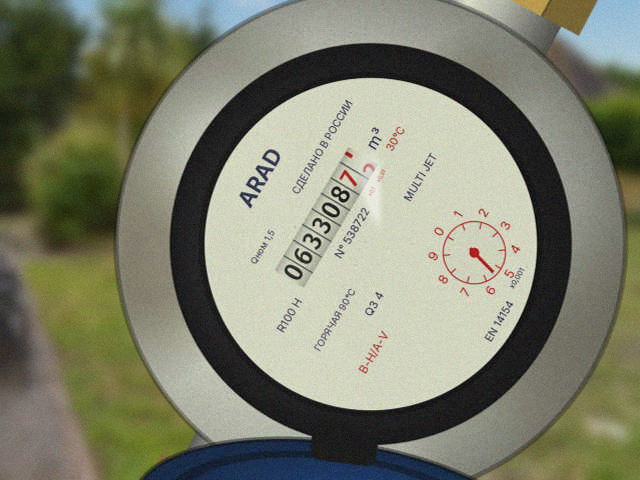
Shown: 63308.715 m³
